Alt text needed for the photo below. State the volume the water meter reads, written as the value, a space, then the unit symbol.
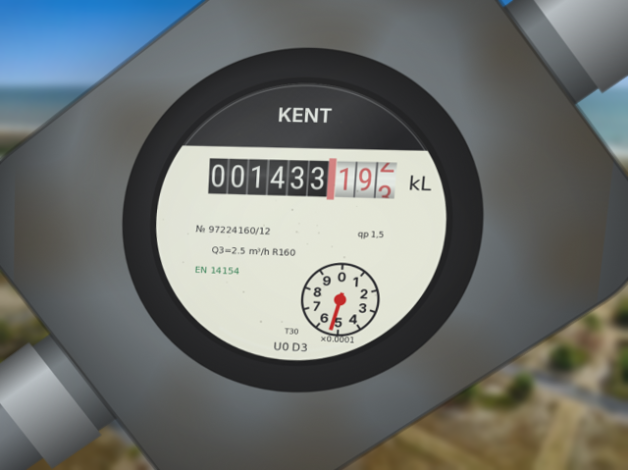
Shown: 1433.1925 kL
